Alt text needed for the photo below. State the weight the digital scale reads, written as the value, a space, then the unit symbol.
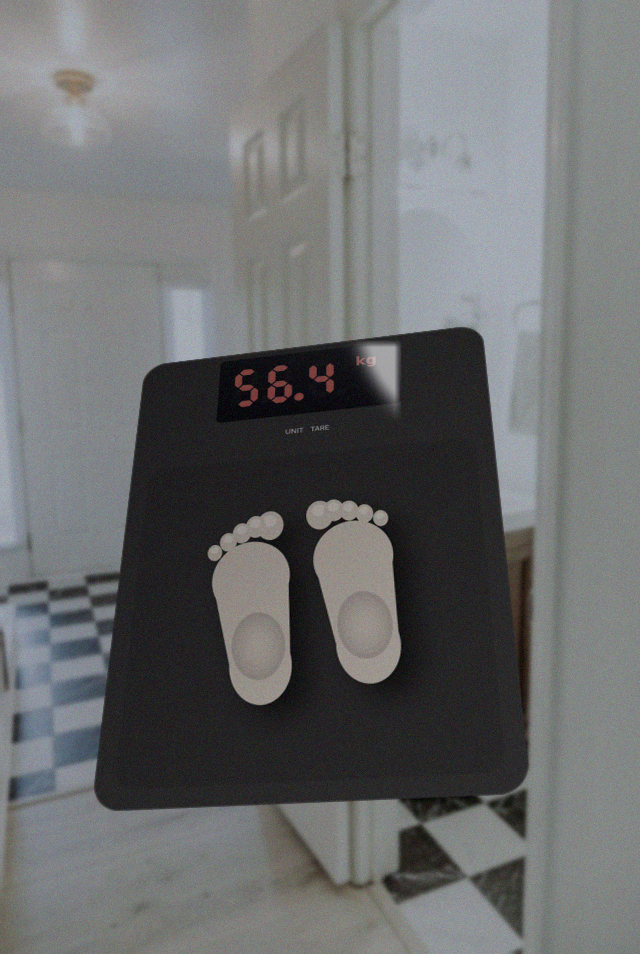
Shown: 56.4 kg
